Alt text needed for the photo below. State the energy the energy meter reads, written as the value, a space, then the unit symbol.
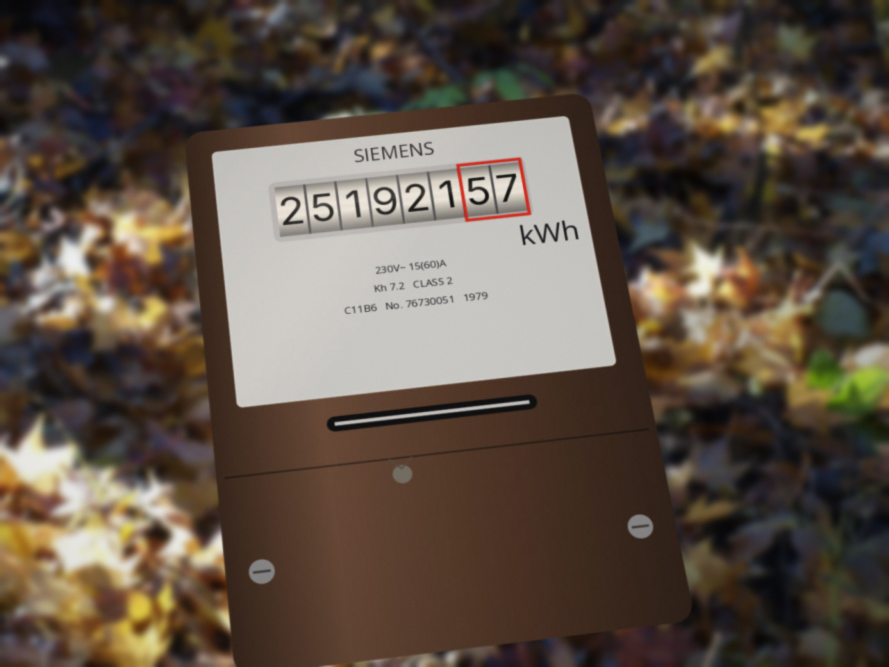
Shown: 251921.57 kWh
